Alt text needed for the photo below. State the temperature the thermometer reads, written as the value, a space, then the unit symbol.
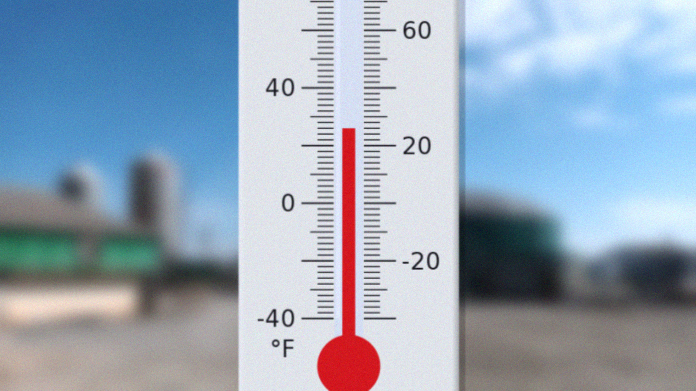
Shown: 26 °F
